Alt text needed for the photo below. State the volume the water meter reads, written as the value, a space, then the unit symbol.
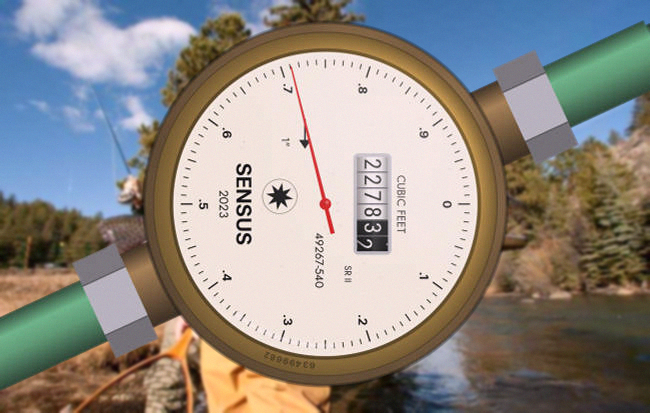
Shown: 227831.71 ft³
